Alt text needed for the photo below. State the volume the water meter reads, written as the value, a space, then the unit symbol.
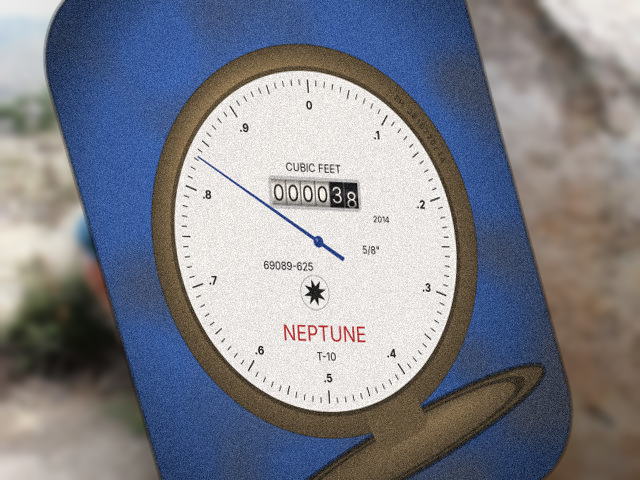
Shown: 37.83 ft³
